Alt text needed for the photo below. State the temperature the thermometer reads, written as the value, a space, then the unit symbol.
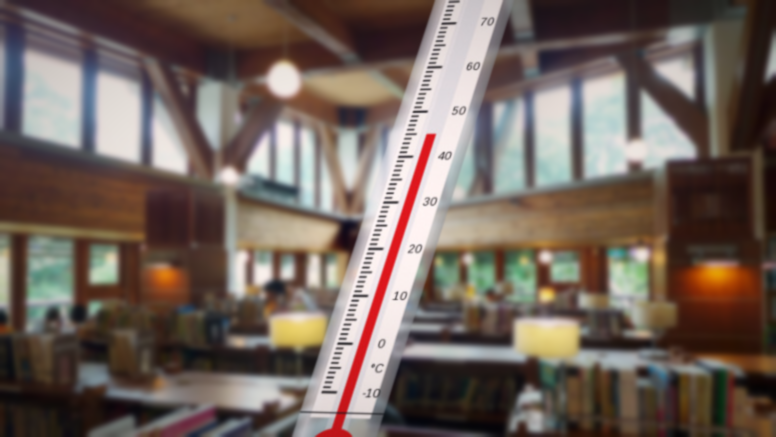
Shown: 45 °C
